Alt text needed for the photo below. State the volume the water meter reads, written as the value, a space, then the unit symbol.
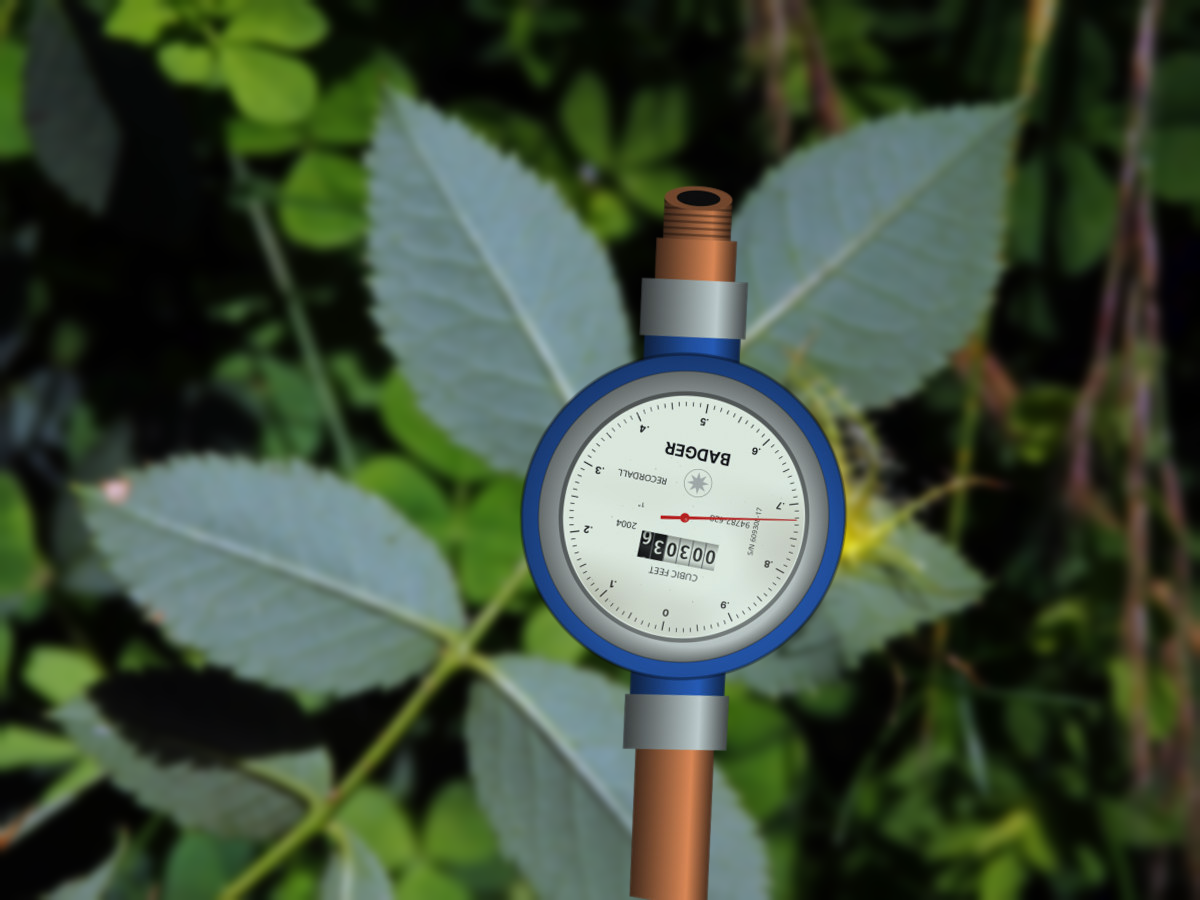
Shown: 3035.72 ft³
